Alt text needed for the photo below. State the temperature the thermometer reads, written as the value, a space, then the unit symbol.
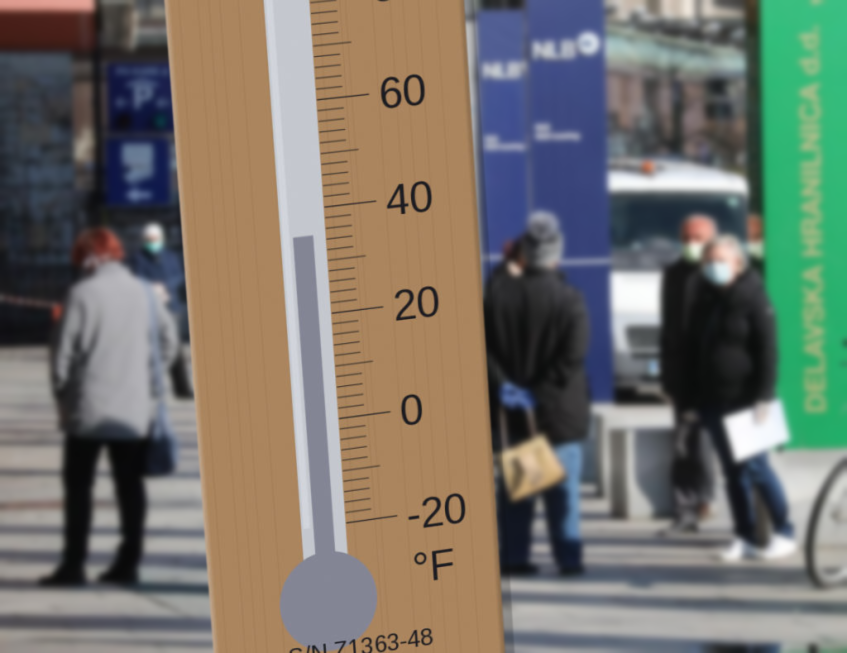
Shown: 35 °F
